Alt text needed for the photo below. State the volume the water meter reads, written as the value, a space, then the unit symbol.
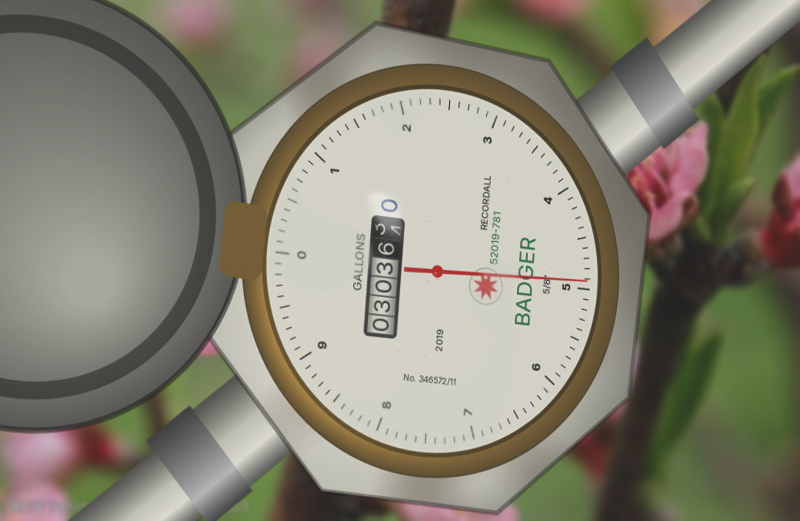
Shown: 303634.9 gal
